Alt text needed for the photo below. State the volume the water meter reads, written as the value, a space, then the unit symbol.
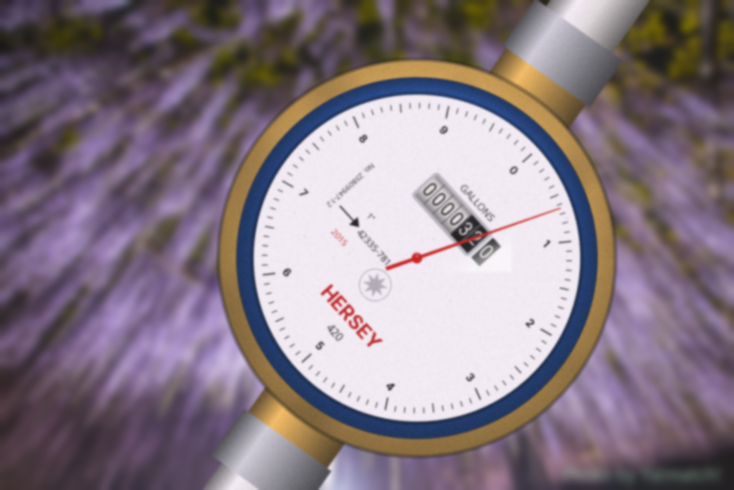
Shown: 320.6 gal
